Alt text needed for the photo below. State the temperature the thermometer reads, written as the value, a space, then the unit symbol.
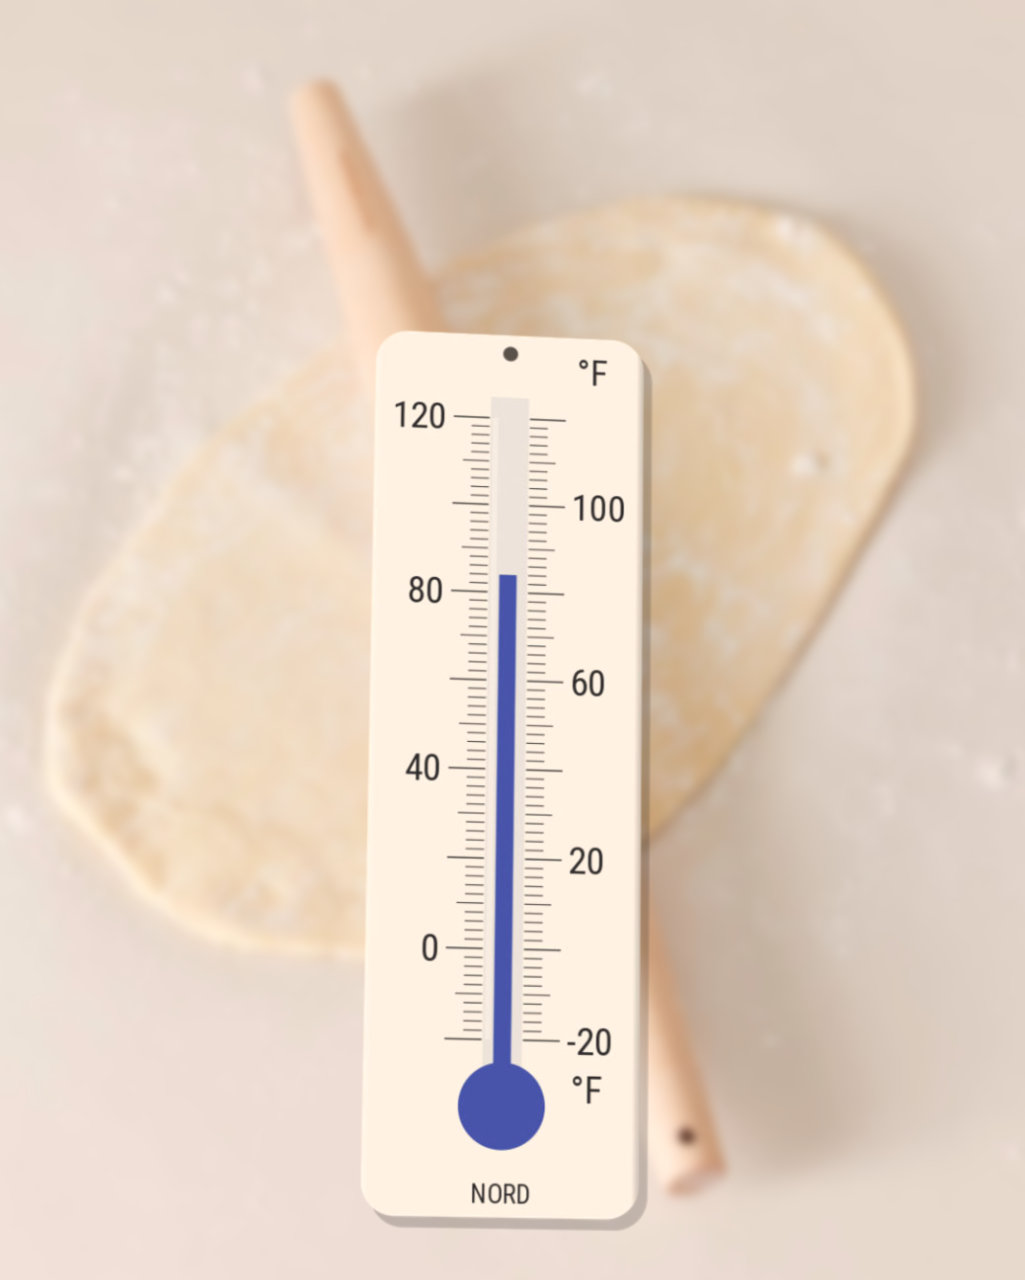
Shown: 84 °F
